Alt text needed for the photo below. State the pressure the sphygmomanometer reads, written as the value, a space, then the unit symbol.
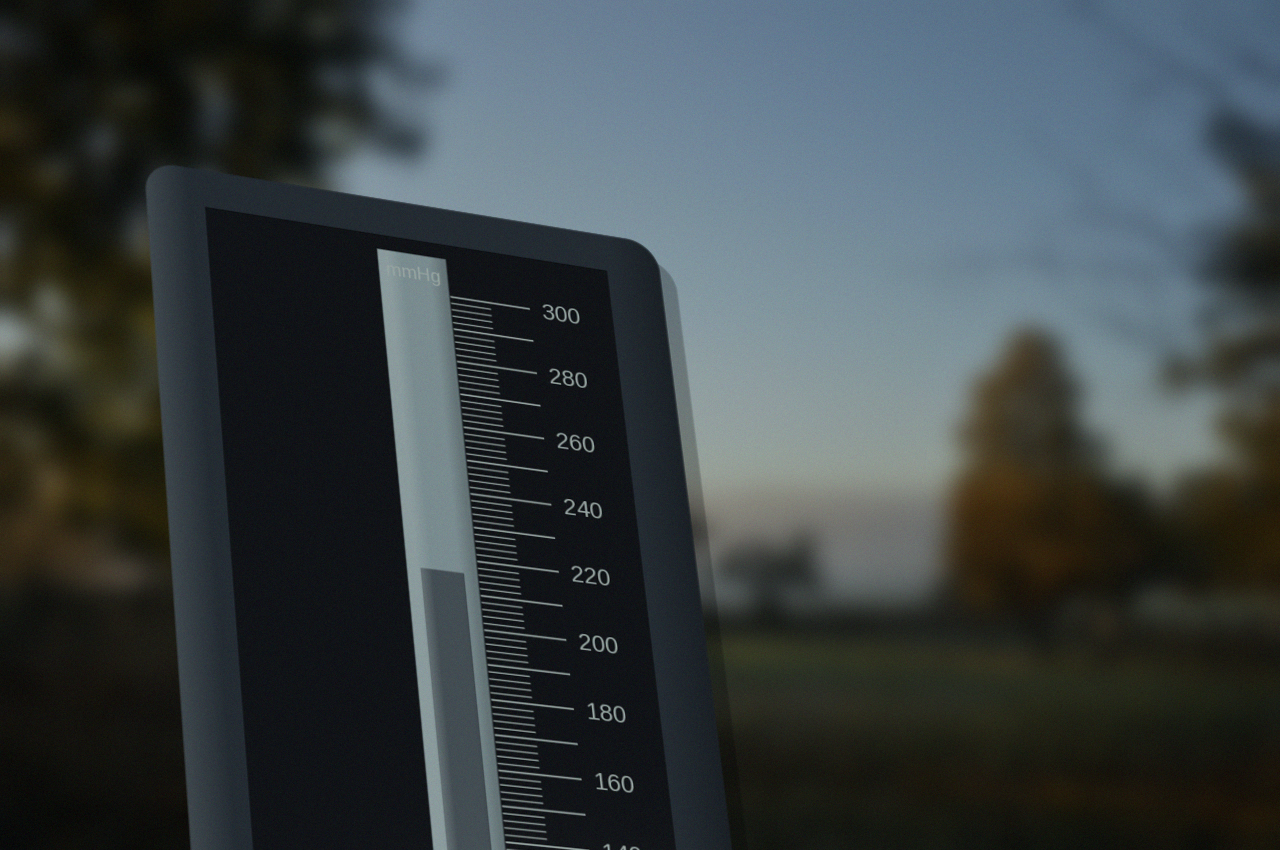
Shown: 216 mmHg
